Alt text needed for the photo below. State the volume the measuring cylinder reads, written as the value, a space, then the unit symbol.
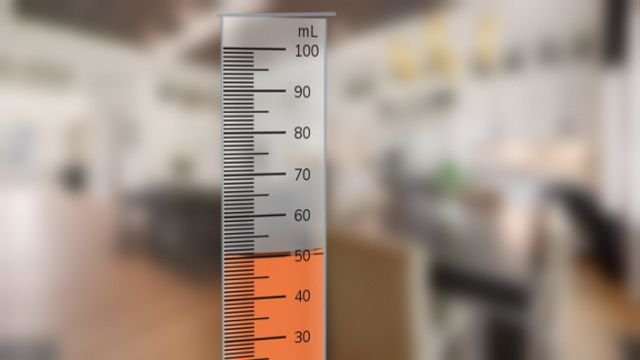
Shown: 50 mL
